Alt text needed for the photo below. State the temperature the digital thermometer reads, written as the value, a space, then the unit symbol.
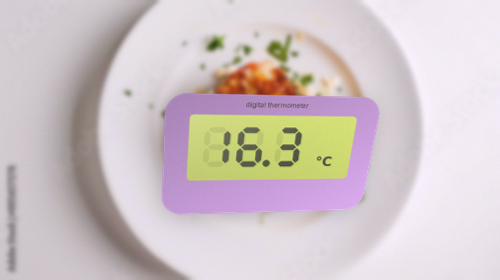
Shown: 16.3 °C
